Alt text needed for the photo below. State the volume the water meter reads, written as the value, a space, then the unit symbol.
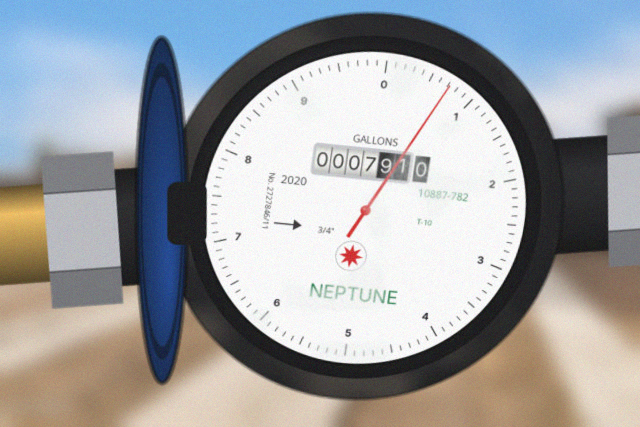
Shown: 7910.7 gal
